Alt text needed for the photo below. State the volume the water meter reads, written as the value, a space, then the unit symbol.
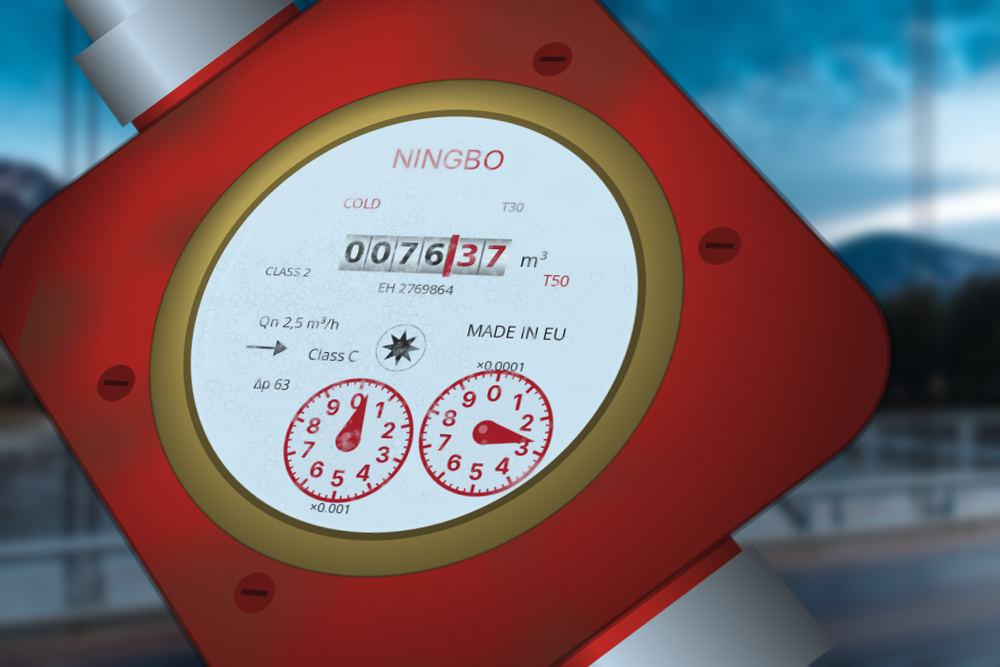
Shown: 76.3702 m³
